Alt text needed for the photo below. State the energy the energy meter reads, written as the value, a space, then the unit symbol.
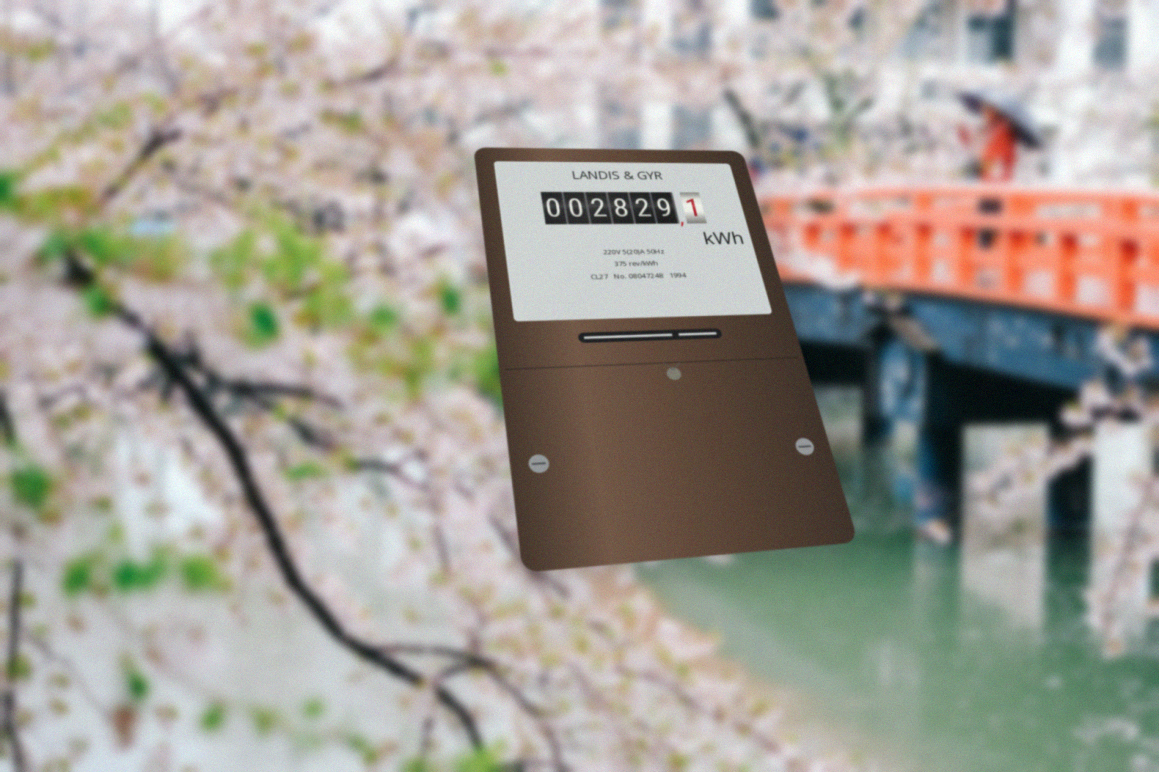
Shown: 2829.1 kWh
